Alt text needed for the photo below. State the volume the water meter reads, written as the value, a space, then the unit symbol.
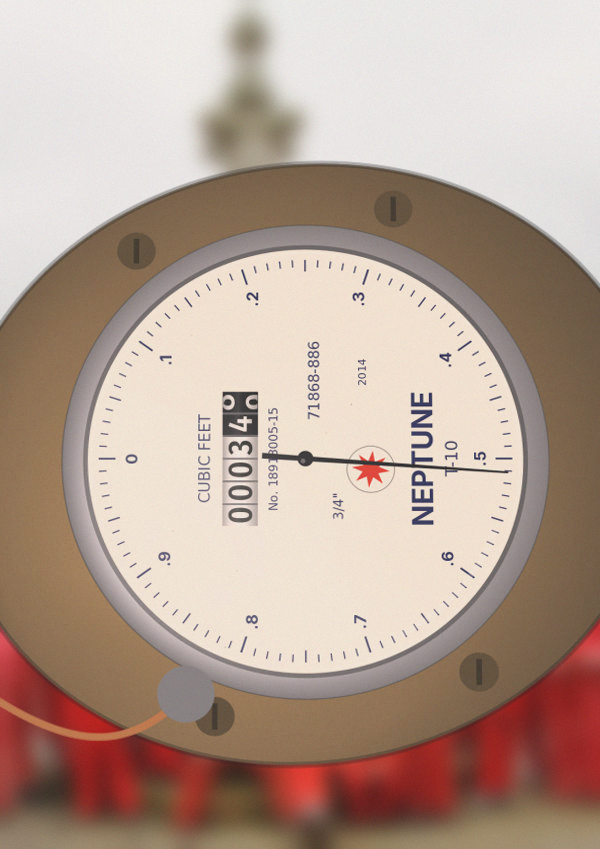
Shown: 348.51 ft³
